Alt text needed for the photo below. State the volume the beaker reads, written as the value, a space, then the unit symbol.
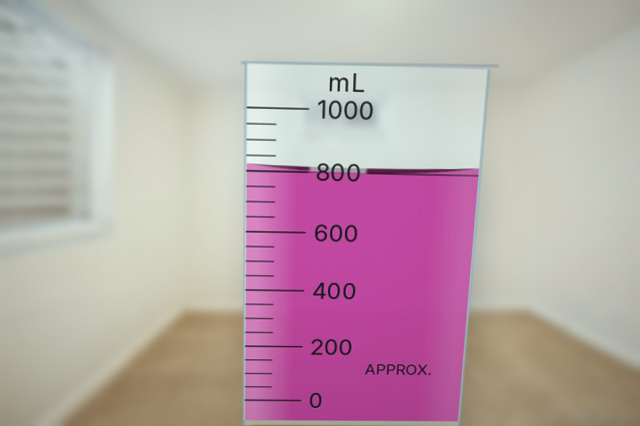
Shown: 800 mL
